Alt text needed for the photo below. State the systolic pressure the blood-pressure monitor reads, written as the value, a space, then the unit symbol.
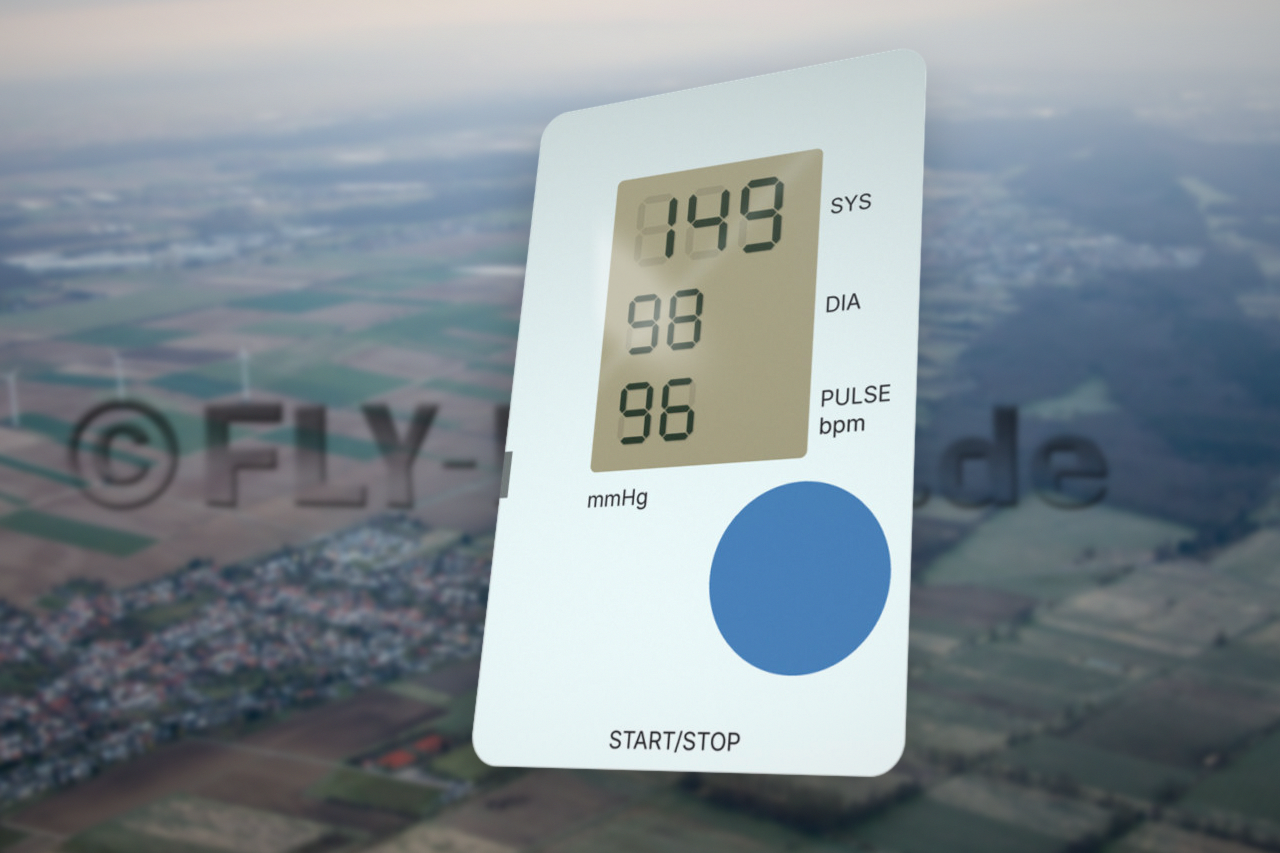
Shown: 149 mmHg
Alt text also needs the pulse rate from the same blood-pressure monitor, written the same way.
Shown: 96 bpm
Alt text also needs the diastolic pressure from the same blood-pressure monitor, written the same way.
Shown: 98 mmHg
